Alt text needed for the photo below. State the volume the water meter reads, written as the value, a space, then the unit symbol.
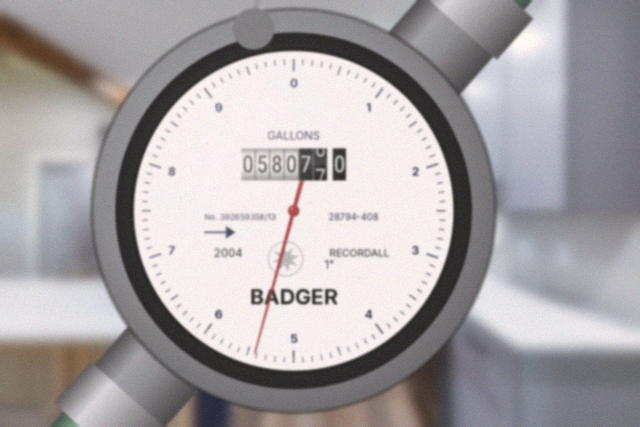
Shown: 580765.4 gal
